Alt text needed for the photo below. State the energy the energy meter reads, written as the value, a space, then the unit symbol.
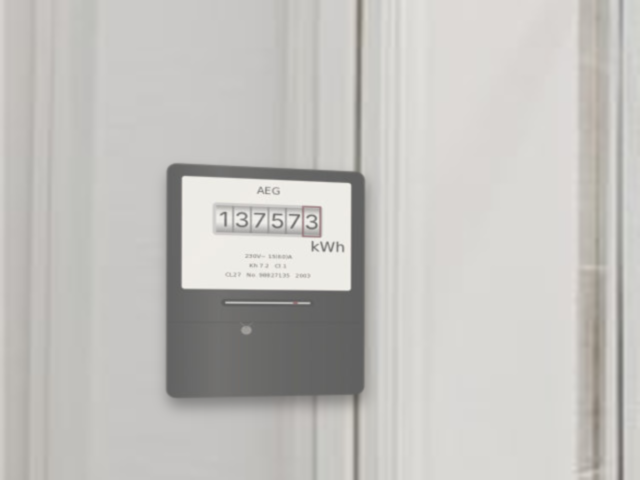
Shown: 13757.3 kWh
